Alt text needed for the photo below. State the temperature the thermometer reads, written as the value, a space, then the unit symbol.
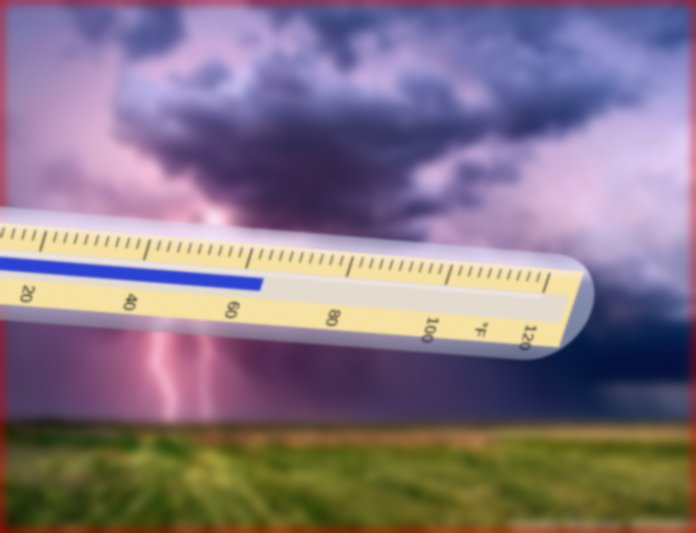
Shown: 64 °F
